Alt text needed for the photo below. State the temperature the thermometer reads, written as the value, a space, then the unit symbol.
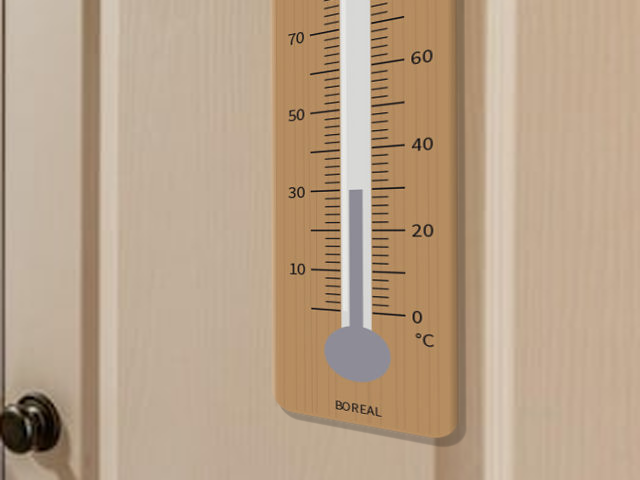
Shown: 30 °C
